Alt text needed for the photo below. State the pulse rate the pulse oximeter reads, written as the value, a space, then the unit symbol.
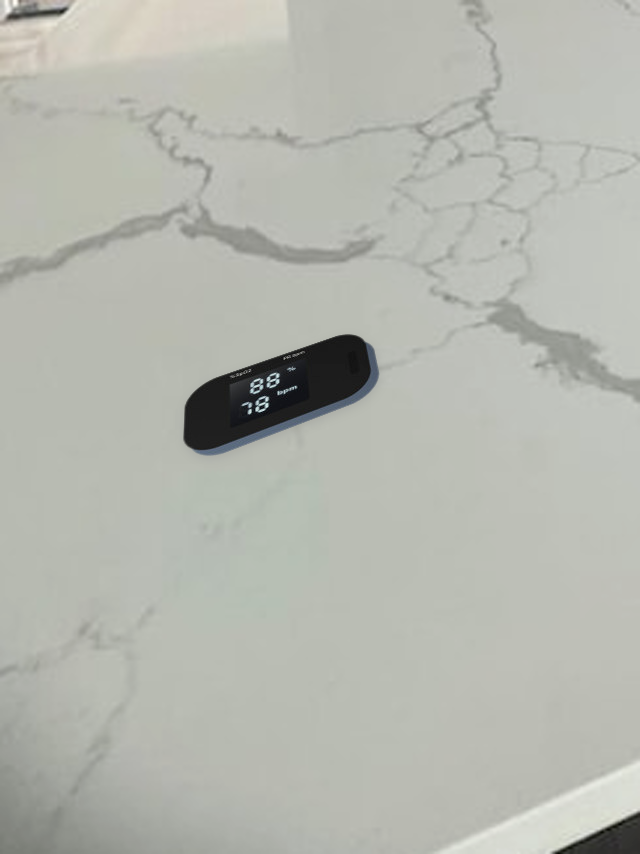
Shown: 78 bpm
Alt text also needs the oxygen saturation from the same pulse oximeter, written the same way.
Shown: 88 %
